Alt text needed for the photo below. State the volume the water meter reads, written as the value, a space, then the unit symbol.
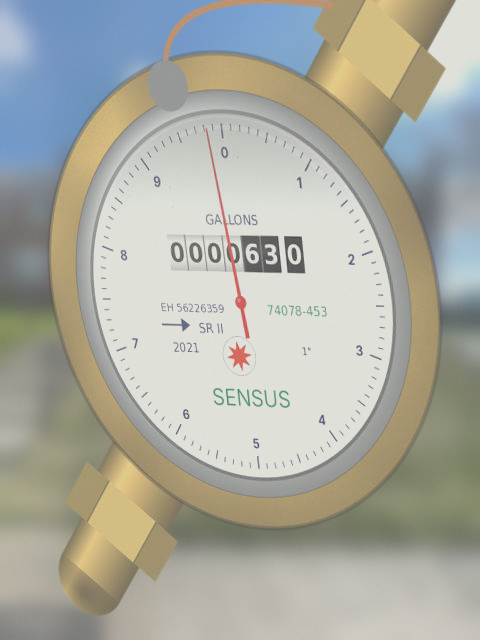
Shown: 629.8 gal
